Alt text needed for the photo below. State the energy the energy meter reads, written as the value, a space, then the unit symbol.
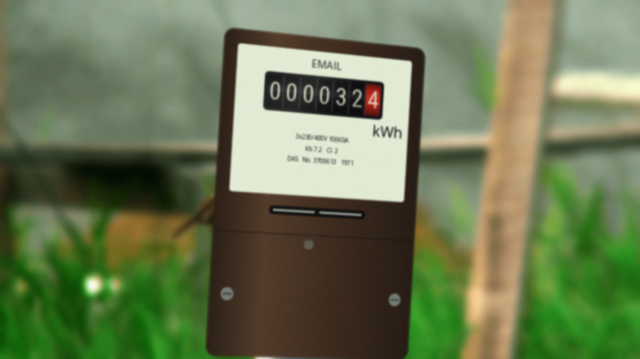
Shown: 32.4 kWh
